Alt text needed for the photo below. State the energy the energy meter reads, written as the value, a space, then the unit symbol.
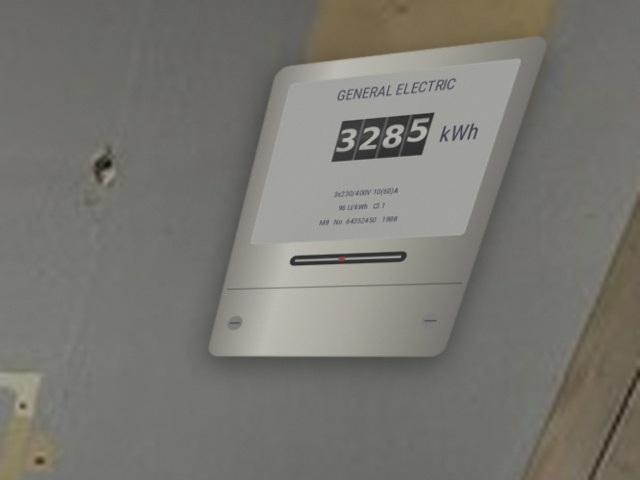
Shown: 3285 kWh
